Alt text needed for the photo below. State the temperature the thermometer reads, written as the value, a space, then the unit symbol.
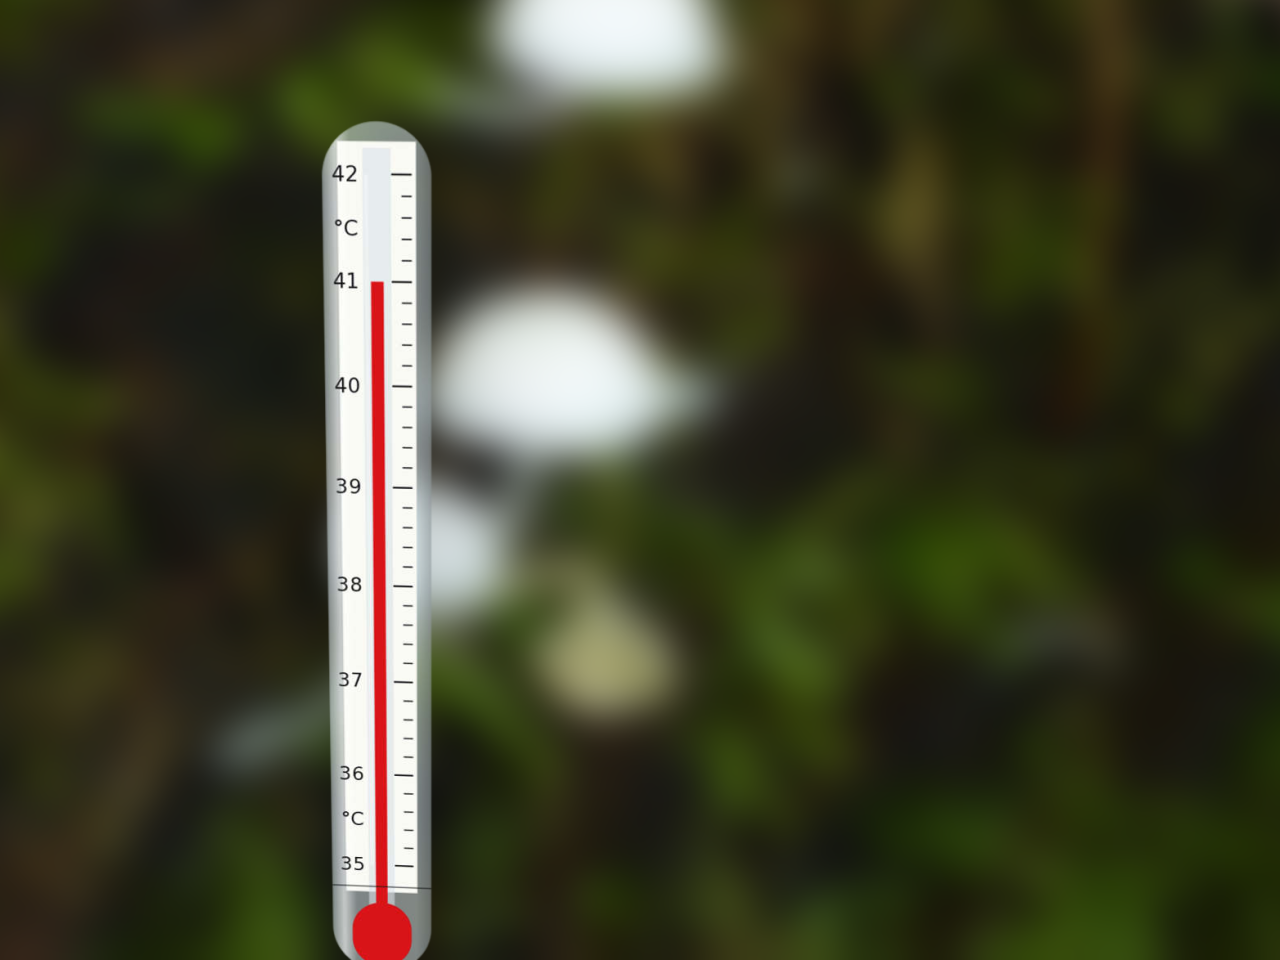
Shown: 41 °C
